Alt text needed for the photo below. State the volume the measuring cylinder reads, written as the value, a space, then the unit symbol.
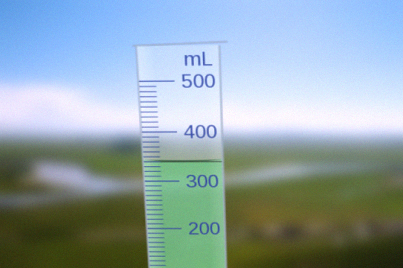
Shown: 340 mL
